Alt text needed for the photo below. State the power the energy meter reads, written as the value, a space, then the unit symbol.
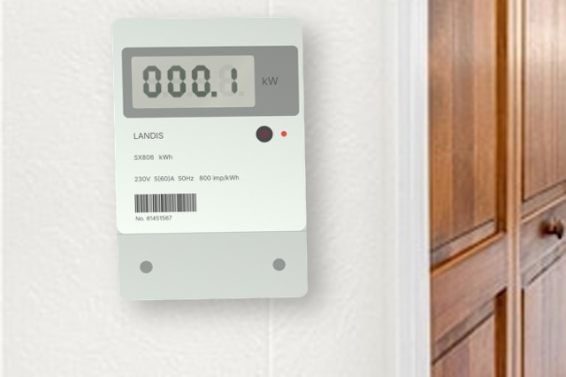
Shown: 0.1 kW
